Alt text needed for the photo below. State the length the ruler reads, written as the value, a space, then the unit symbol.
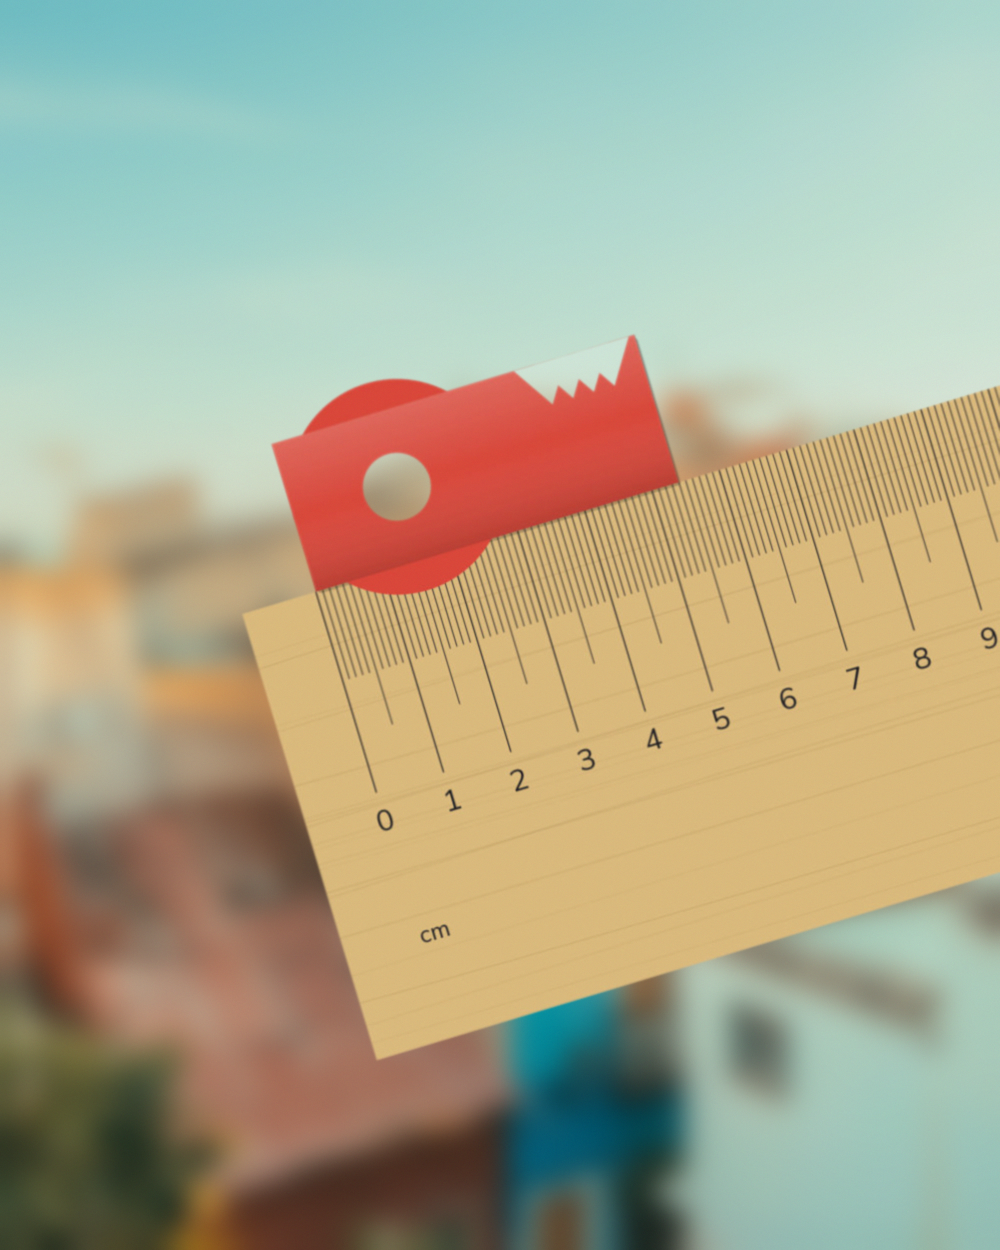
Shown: 5.4 cm
